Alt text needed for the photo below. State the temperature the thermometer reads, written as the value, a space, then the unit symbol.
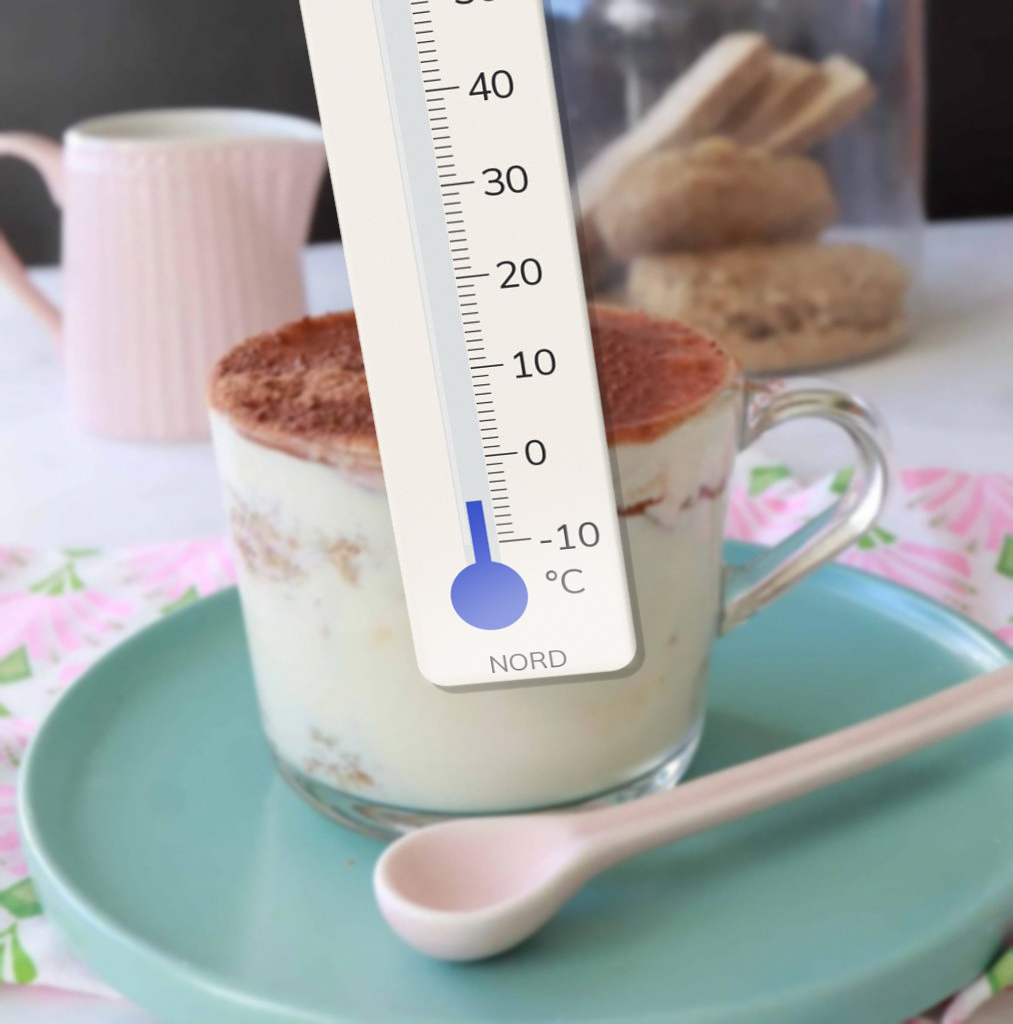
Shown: -5 °C
